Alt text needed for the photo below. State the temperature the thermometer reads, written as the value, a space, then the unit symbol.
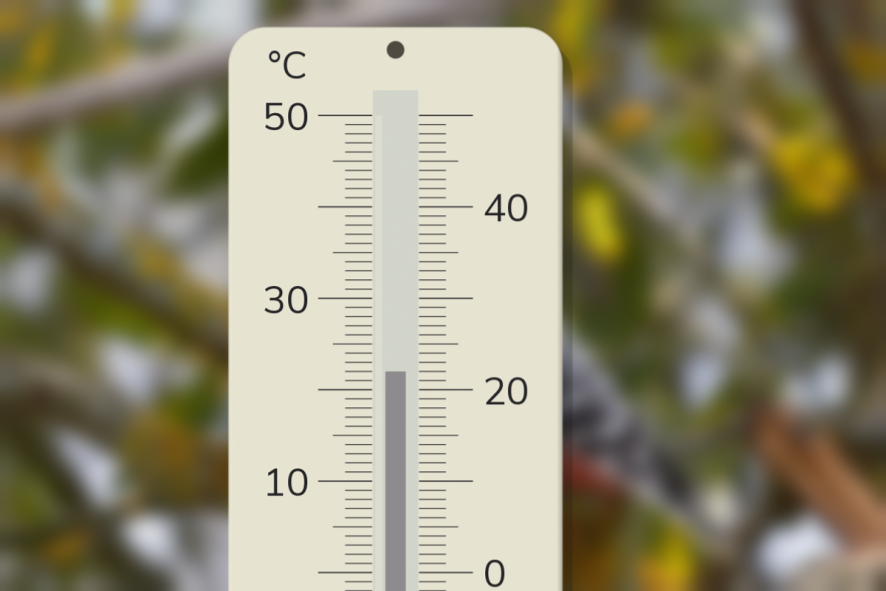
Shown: 22 °C
